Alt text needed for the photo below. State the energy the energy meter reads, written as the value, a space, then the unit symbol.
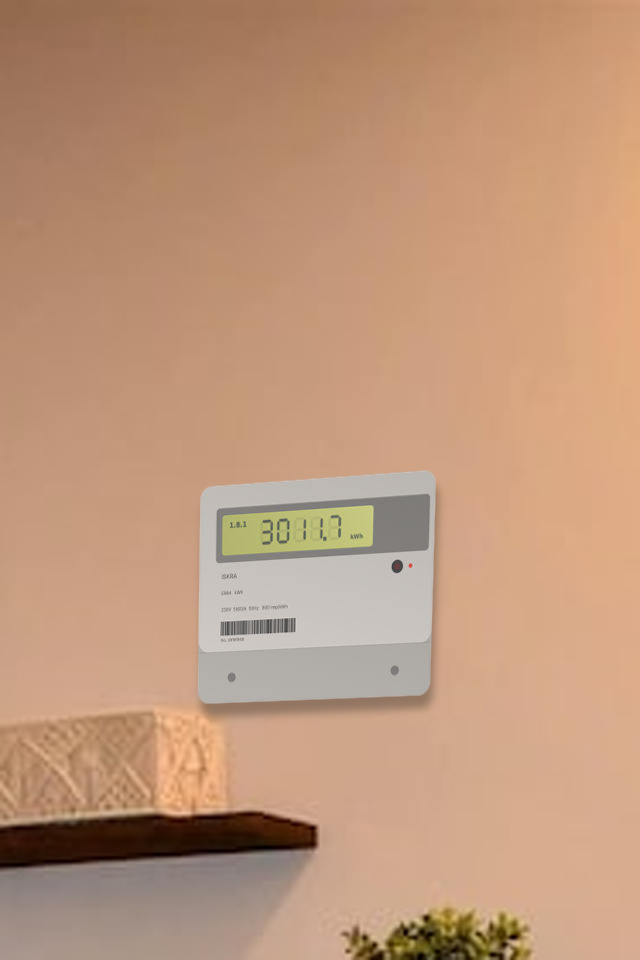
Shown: 3011.7 kWh
